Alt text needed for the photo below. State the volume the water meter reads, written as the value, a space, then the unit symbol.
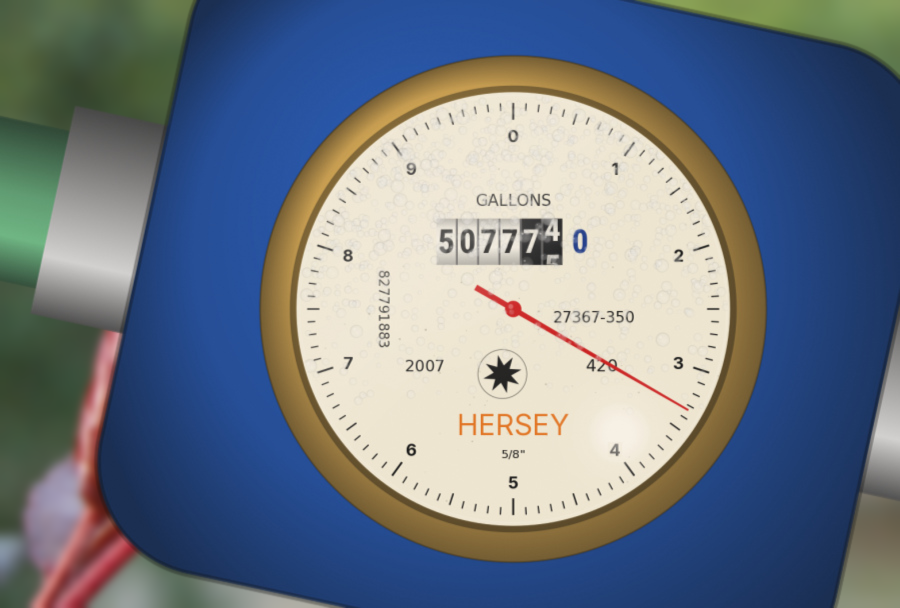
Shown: 5077743.3 gal
